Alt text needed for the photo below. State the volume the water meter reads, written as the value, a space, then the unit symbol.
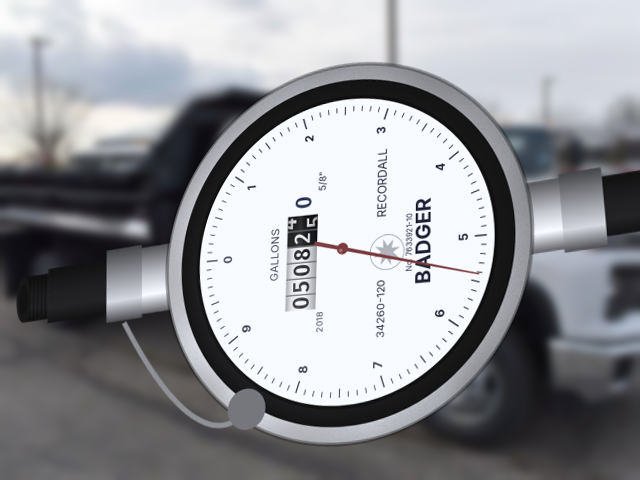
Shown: 508245.4 gal
